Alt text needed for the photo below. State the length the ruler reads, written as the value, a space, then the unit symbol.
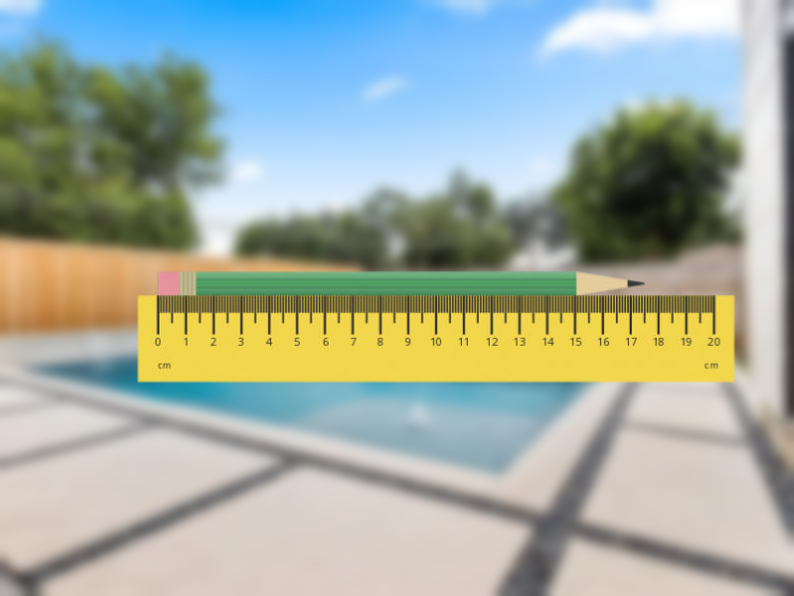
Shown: 17.5 cm
